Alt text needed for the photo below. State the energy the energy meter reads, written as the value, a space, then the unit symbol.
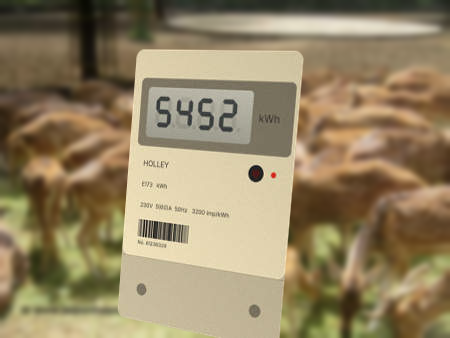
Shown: 5452 kWh
